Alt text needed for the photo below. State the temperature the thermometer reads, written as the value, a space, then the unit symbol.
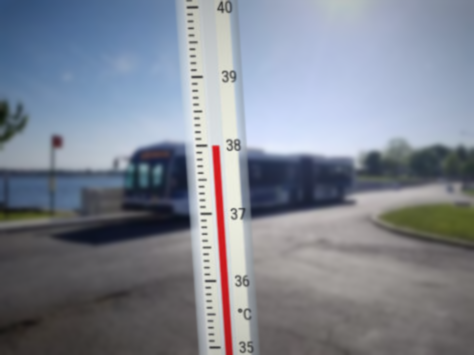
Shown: 38 °C
